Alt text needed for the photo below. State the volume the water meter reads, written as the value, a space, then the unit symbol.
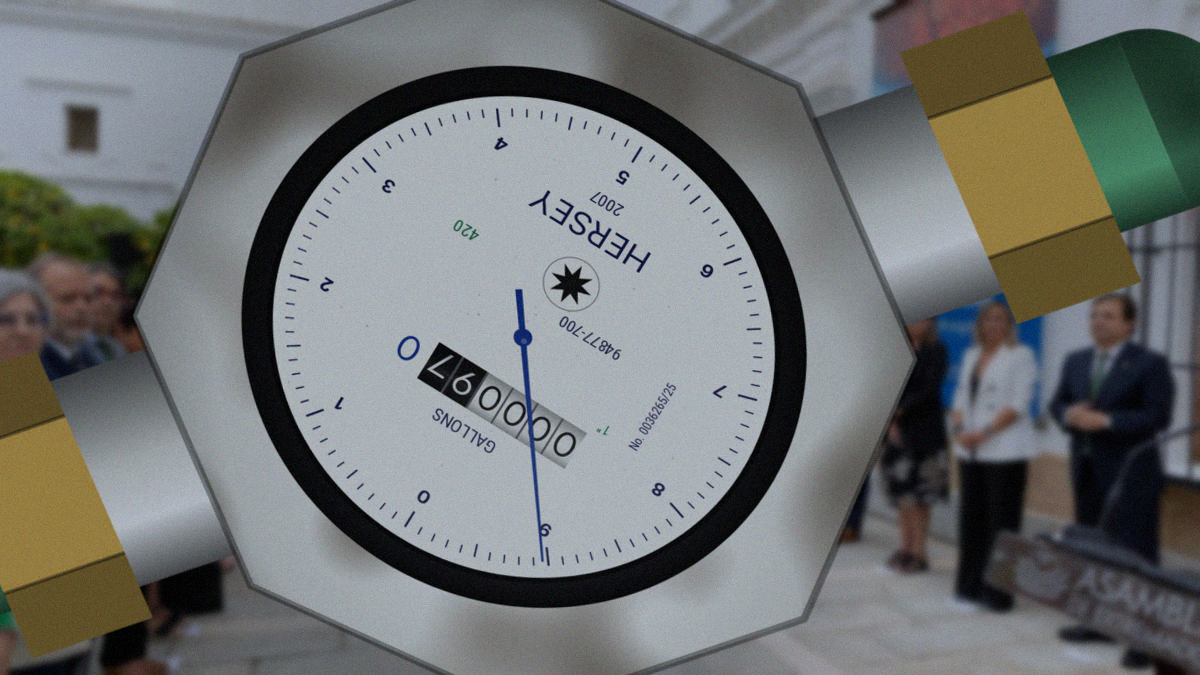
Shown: 969.0 gal
